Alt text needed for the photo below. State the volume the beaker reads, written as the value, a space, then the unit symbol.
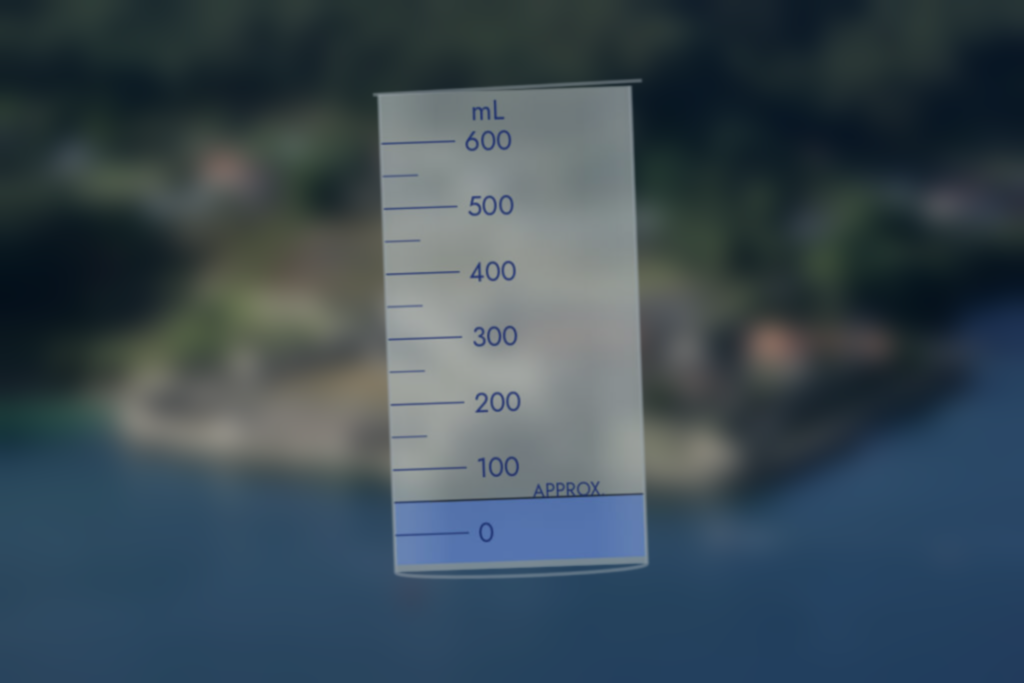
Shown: 50 mL
